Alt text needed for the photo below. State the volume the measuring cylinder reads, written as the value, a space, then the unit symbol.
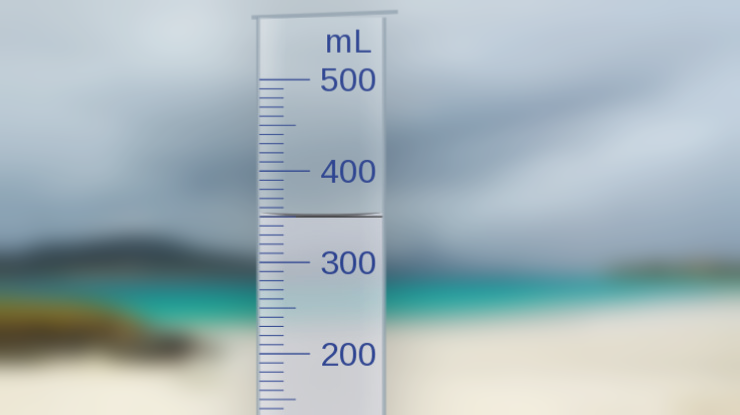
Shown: 350 mL
